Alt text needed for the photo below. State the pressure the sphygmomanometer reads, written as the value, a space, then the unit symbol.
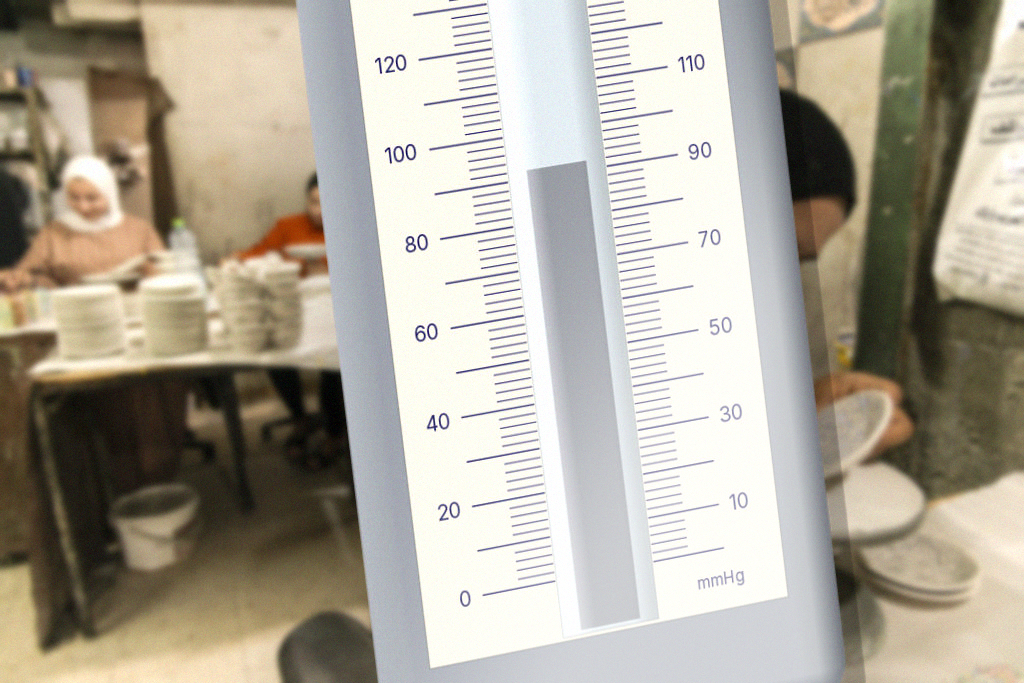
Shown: 92 mmHg
